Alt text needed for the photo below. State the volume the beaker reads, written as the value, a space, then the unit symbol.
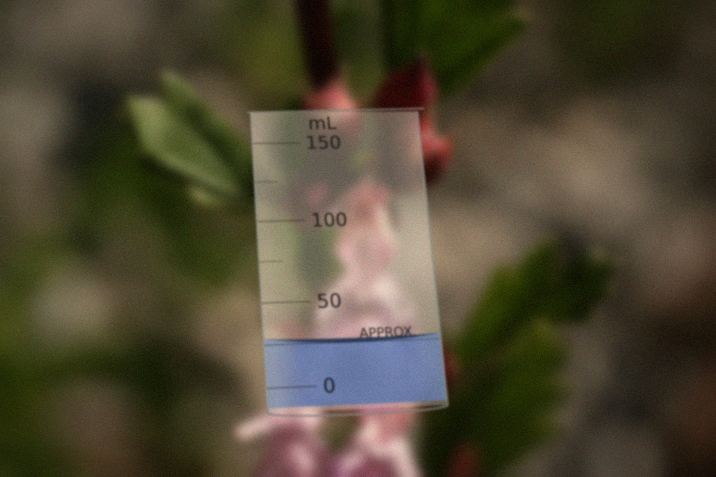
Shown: 25 mL
